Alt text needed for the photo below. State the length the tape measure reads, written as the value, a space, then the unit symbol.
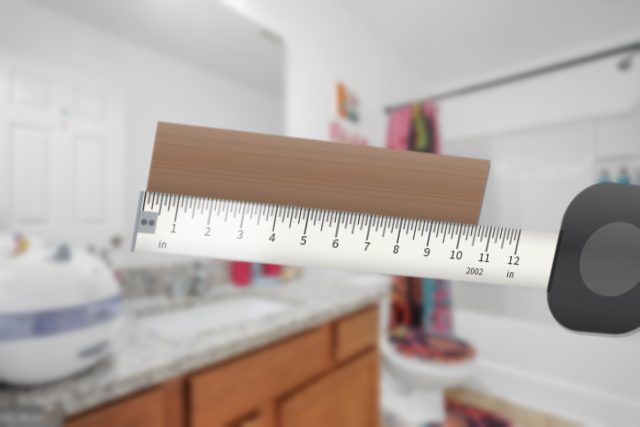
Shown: 10.5 in
